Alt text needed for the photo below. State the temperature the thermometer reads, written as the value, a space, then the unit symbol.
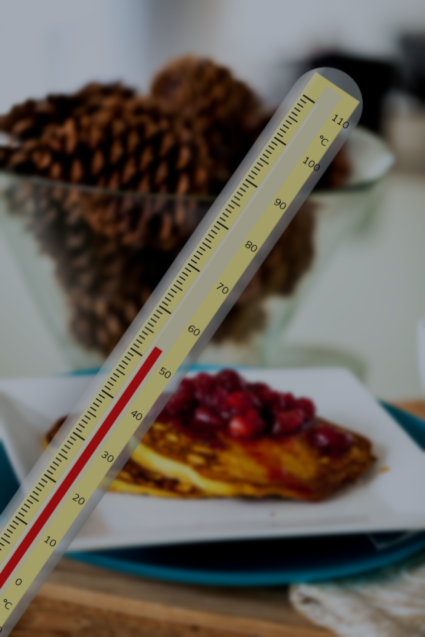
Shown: 53 °C
